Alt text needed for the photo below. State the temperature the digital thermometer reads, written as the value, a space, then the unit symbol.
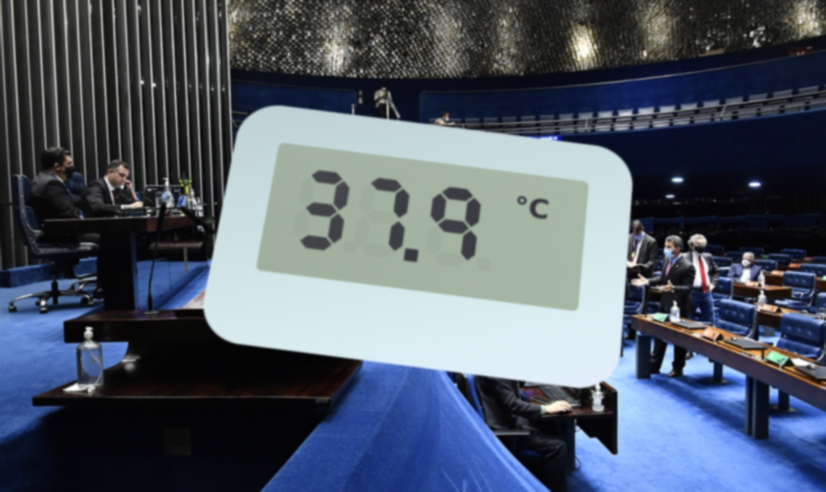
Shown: 37.9 °C
